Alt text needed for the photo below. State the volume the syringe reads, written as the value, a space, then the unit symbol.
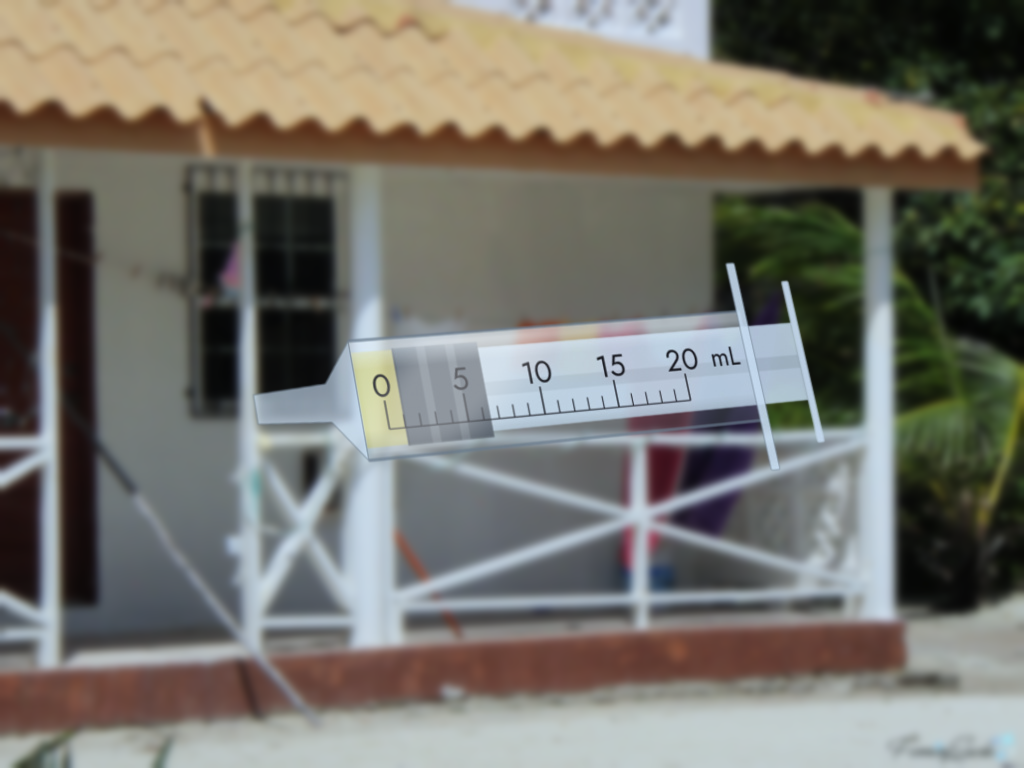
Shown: 1 mL
